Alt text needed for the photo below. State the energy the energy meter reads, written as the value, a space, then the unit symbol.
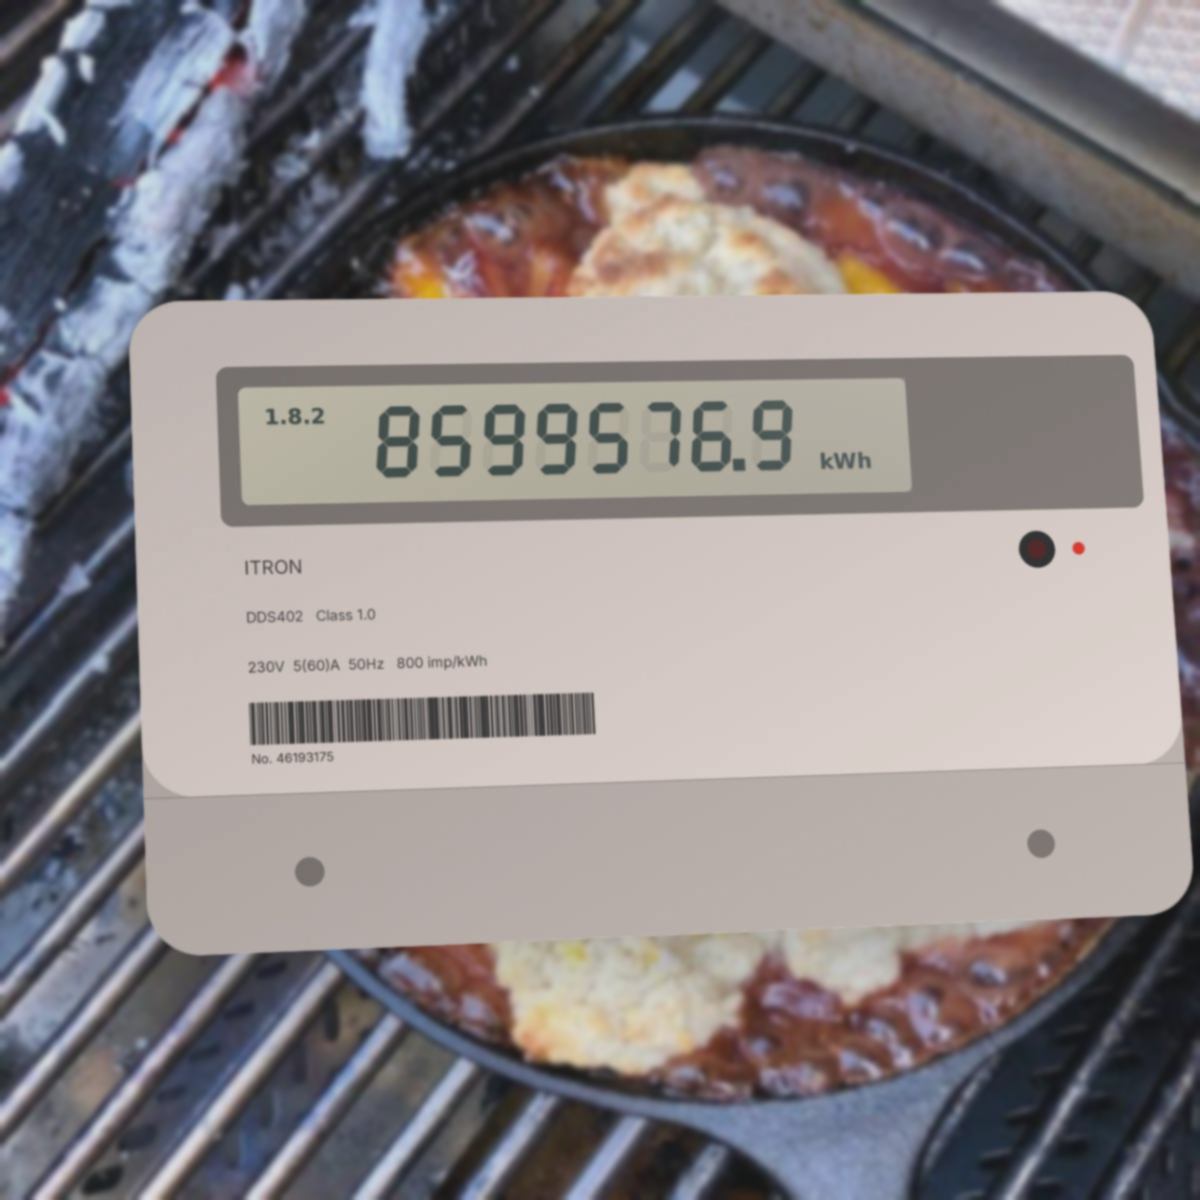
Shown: 8599576.9 kWh
